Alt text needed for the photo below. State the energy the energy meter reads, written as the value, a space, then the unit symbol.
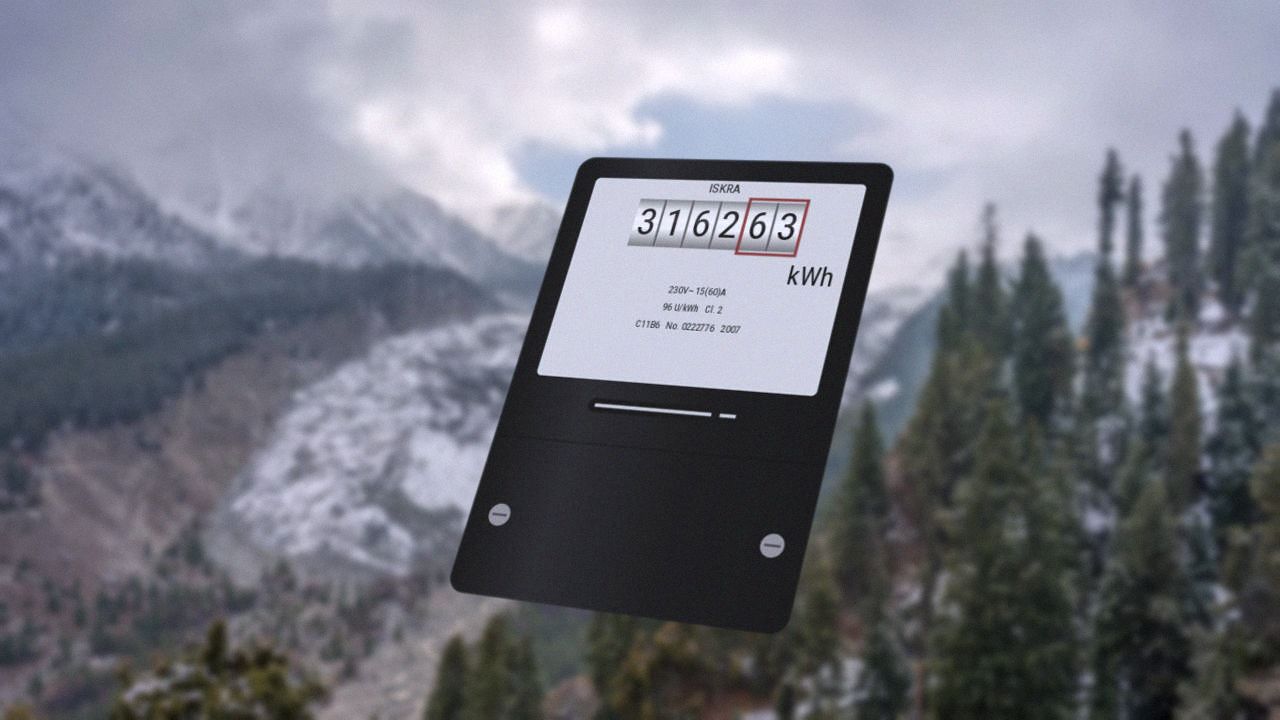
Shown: 3162.63 kWh
